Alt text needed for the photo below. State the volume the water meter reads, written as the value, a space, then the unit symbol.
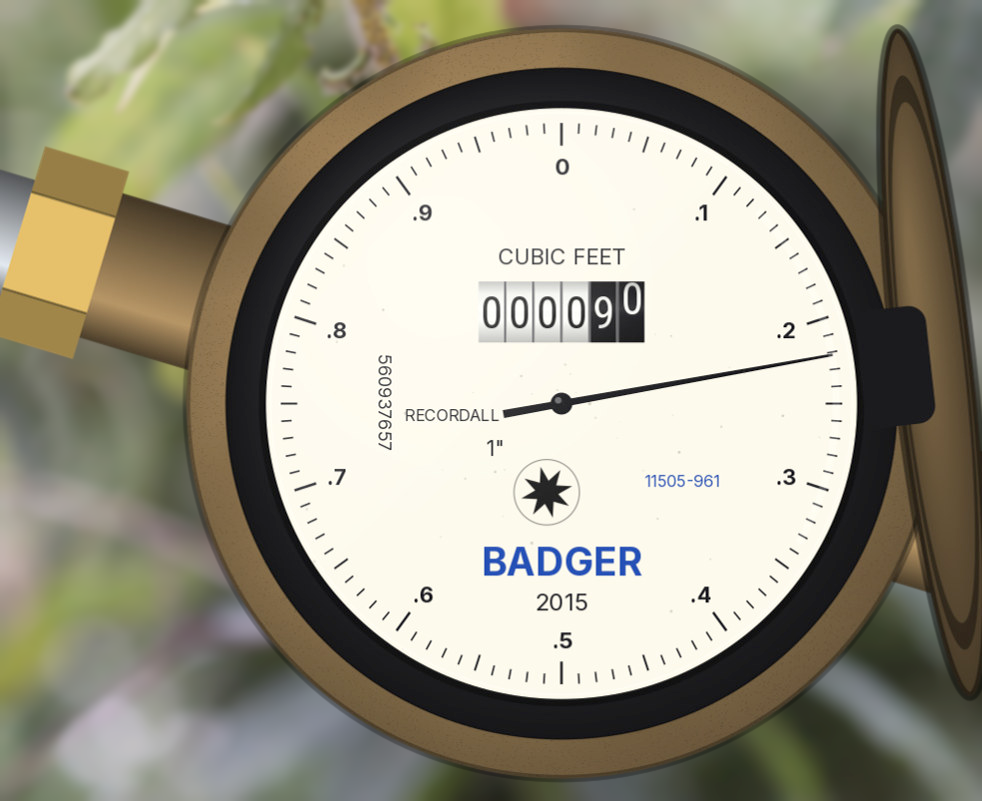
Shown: 90.22 ft³
